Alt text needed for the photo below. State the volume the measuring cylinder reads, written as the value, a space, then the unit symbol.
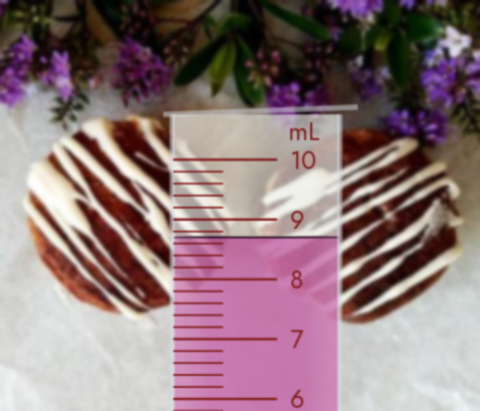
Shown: 8.7 mL
